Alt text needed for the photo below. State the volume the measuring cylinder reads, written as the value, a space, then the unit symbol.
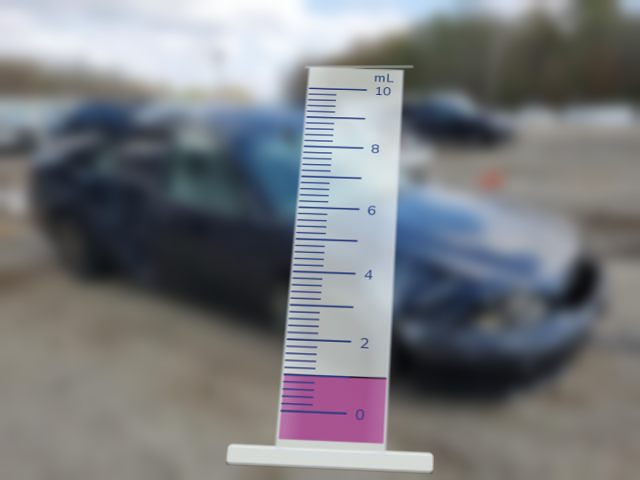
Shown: 1 mL
